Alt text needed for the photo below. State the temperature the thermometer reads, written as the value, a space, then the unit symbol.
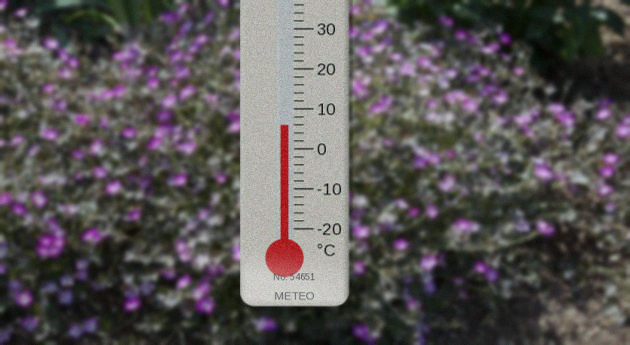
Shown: 6 °C
